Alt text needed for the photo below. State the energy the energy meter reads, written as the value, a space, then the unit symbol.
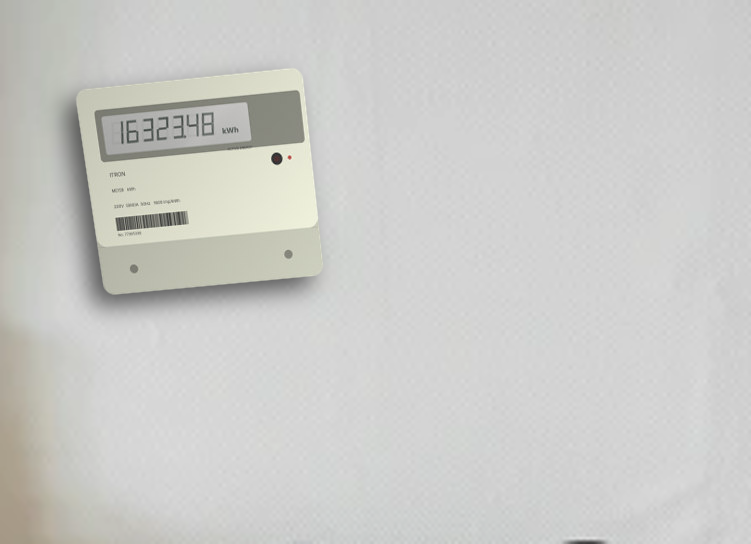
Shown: 16323.48 kWh
